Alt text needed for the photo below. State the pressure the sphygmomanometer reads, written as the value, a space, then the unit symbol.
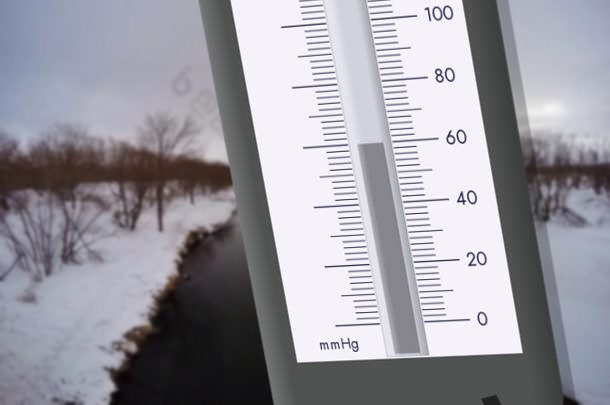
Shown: 60 mmHg
